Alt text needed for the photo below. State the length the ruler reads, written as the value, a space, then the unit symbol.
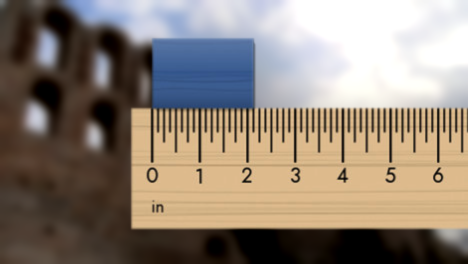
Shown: 2.125 in
